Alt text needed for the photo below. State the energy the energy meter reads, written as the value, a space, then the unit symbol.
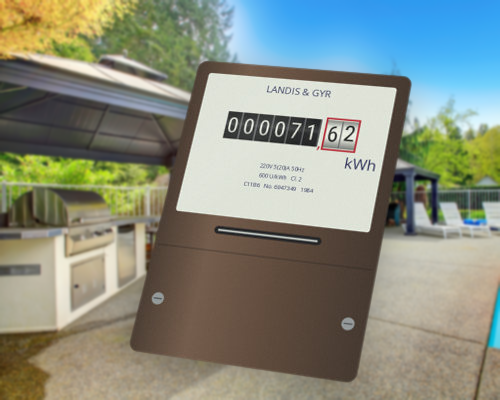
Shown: 71.62 kWh
